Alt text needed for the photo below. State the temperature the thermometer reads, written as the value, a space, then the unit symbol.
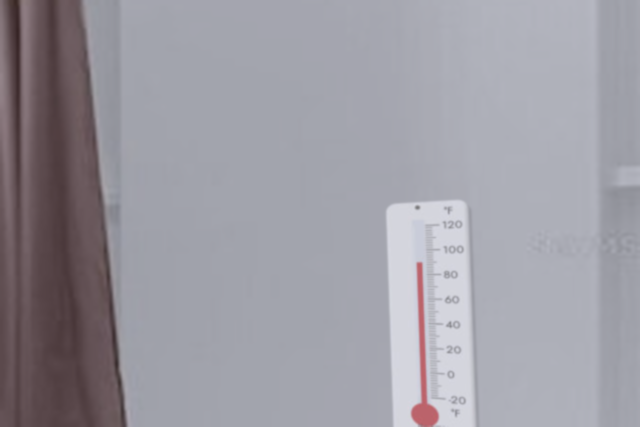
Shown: 90 °F
